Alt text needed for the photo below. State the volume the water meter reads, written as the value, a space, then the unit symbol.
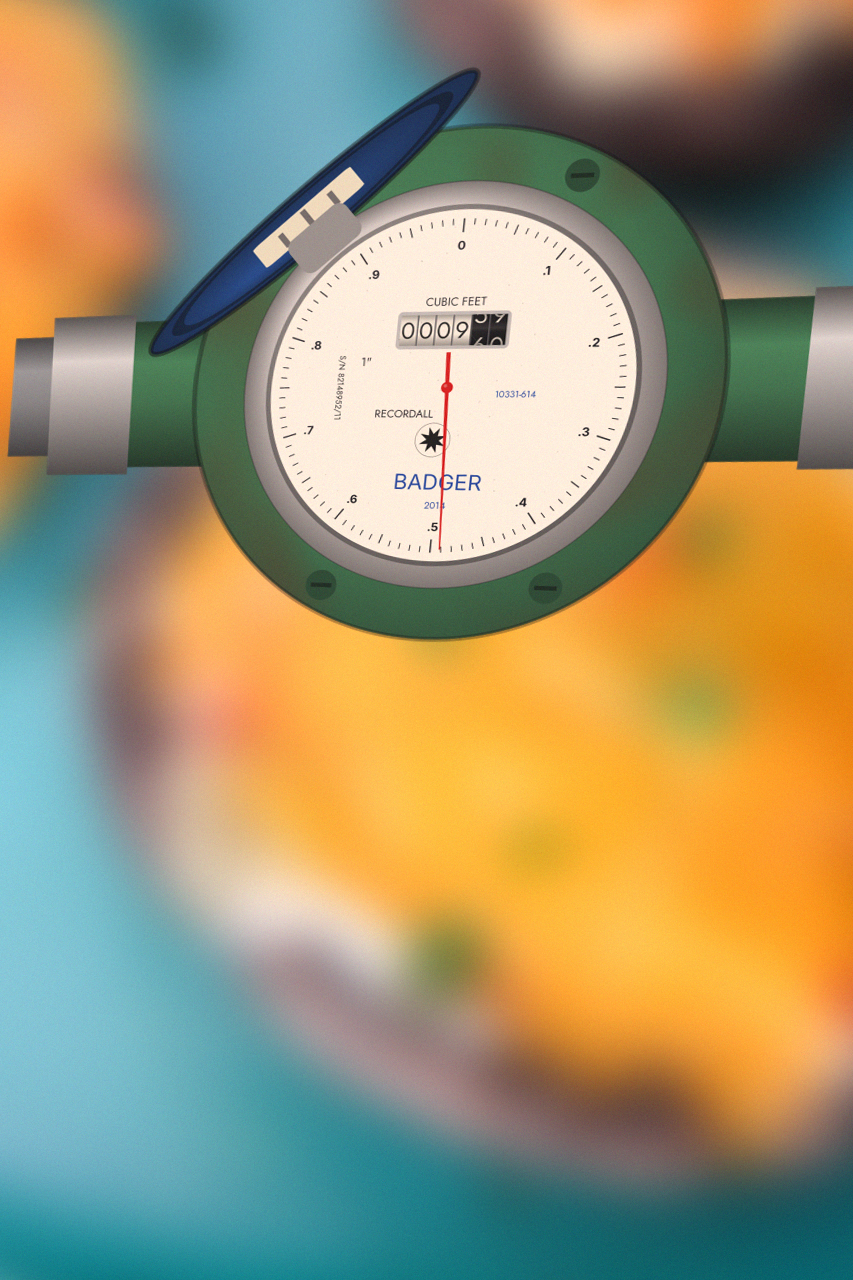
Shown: 959.49 ft³
